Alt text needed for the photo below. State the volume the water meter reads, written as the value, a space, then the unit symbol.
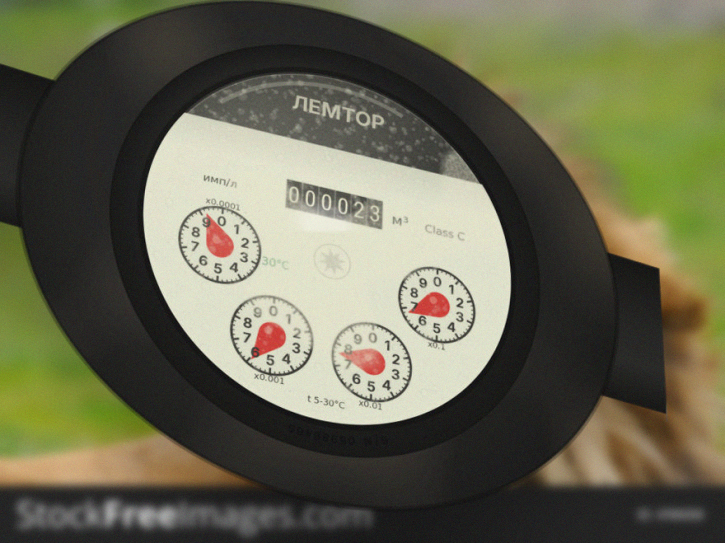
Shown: 23.6759 m³
